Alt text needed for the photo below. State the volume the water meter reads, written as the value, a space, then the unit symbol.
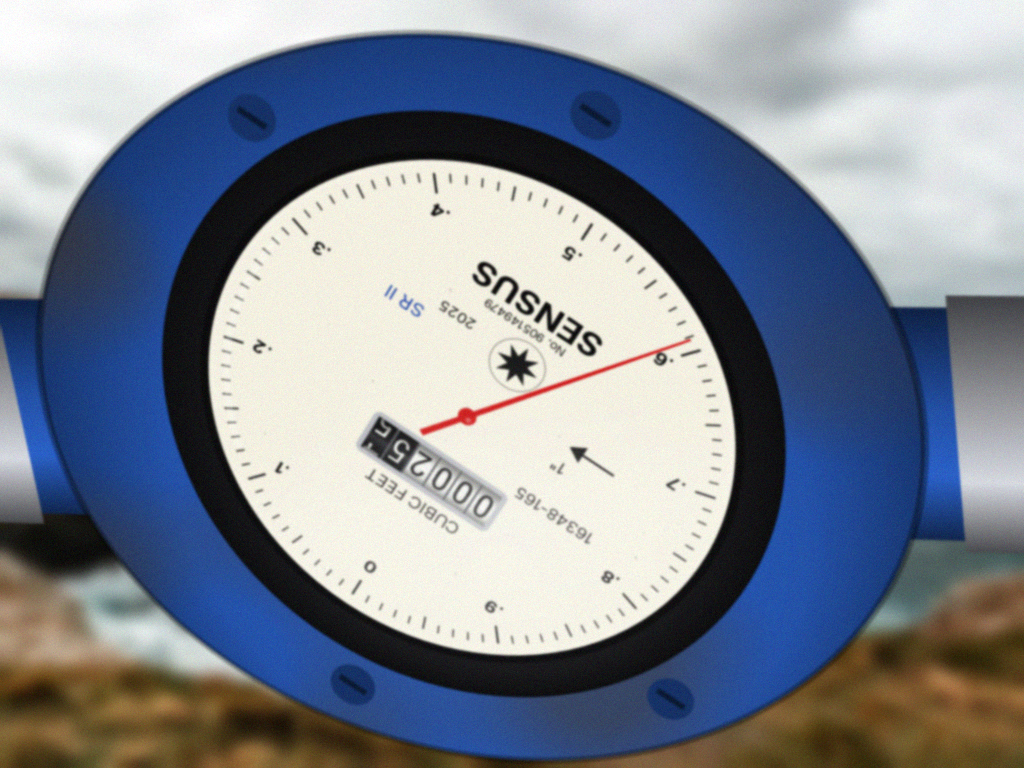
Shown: 254.59 ft³
